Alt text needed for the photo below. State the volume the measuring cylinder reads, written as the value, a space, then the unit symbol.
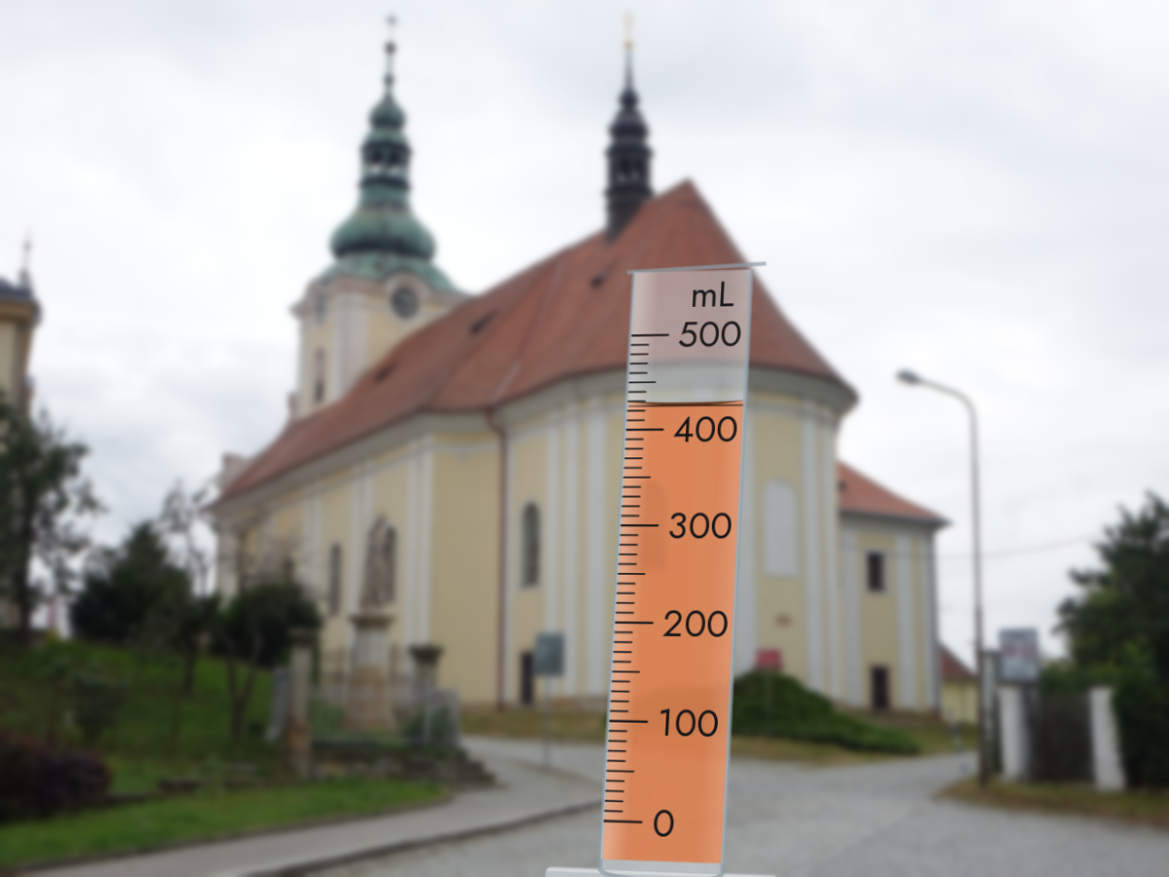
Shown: 425 mL
